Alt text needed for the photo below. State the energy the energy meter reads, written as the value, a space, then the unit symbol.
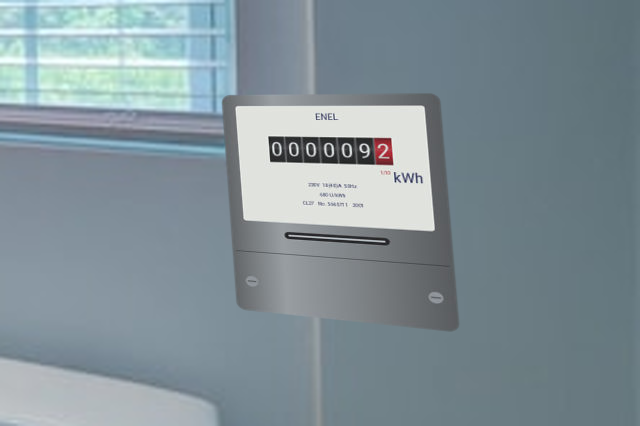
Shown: 9.2 kWh
